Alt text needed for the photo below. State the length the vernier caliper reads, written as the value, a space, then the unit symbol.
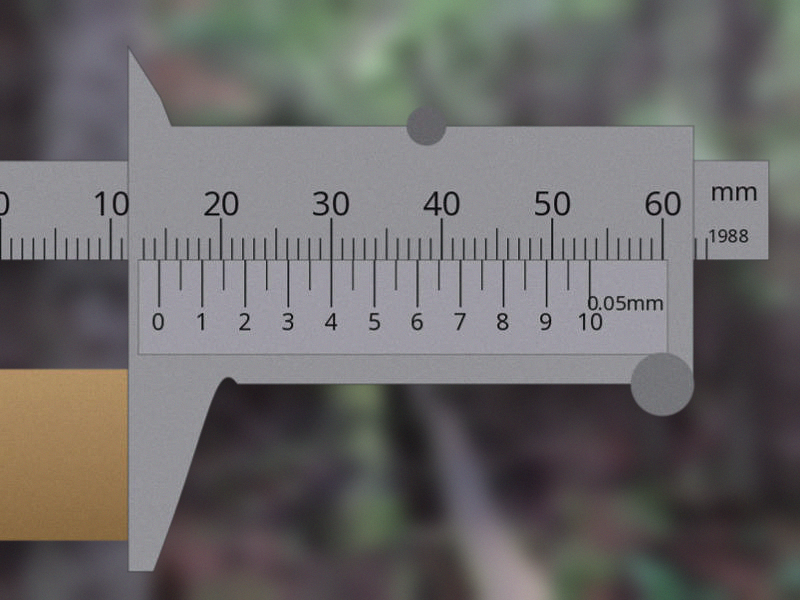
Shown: 14.4 mm
